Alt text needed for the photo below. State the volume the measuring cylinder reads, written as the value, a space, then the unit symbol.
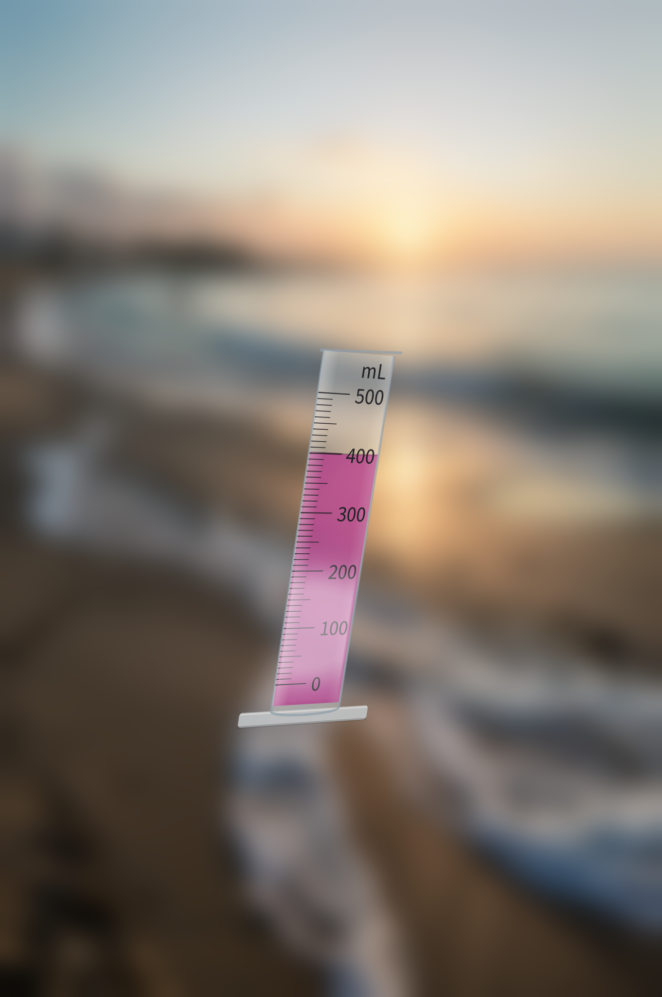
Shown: 400 mL
